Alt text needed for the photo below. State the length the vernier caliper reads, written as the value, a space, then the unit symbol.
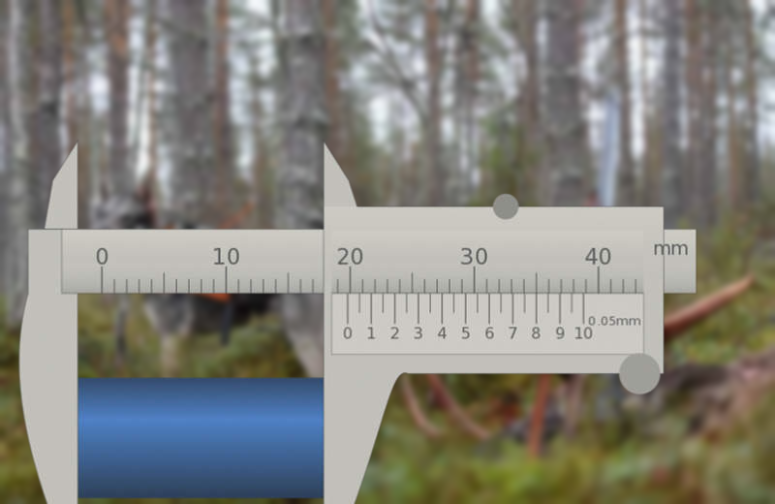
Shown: 19.8 mm
